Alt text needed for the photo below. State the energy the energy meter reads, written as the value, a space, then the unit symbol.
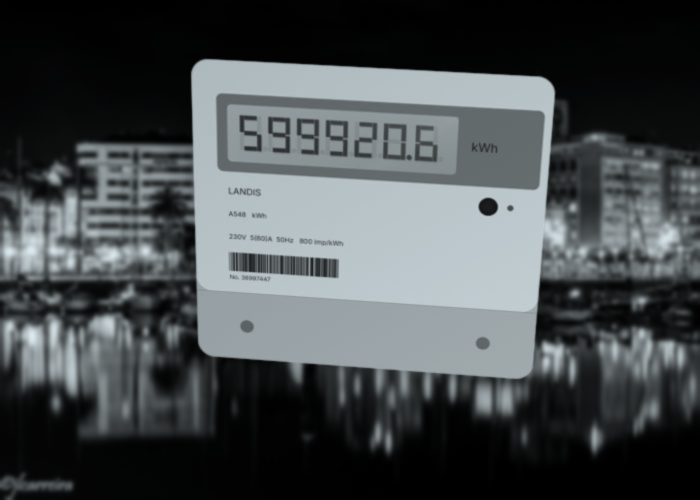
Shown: 599920.6 kWh
